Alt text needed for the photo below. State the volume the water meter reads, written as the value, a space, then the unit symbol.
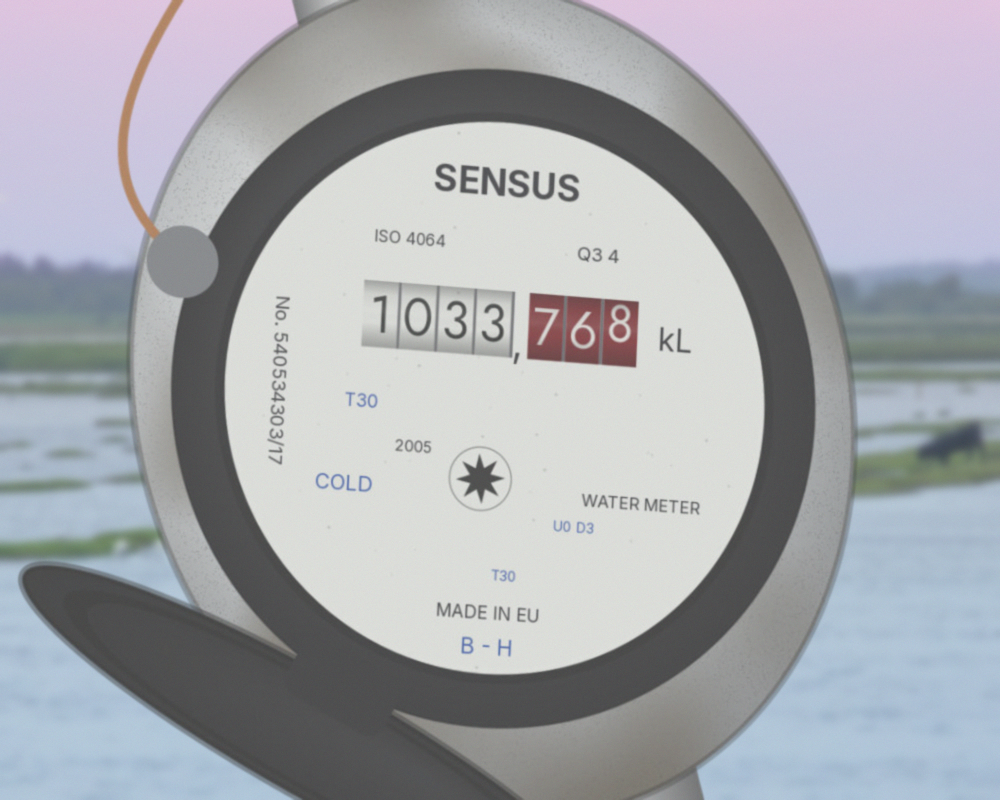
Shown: 1033.768 kL
